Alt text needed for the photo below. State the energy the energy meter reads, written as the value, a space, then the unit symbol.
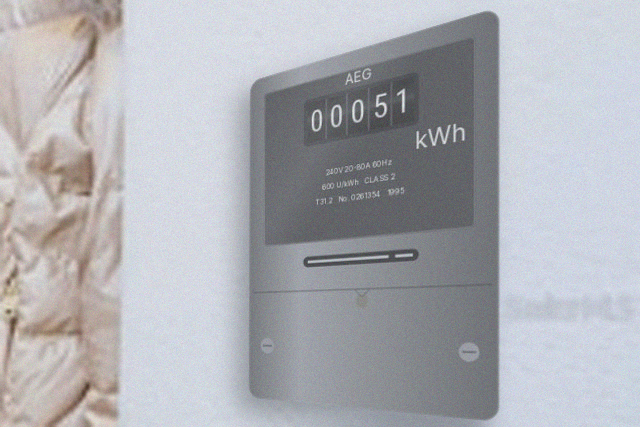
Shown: 51 kWh
